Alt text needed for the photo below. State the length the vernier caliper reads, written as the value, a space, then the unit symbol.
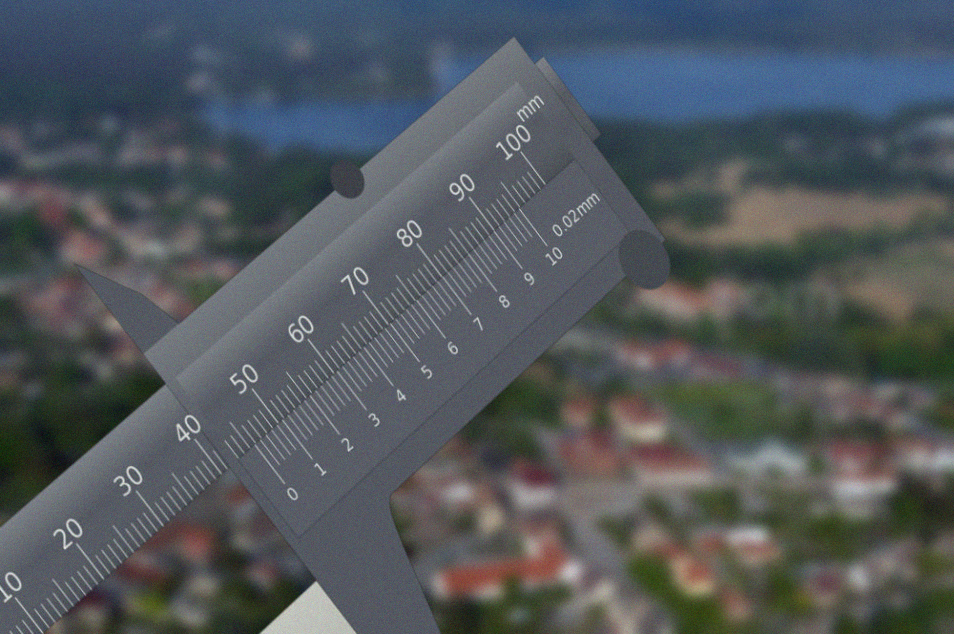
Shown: 45.8 mm
